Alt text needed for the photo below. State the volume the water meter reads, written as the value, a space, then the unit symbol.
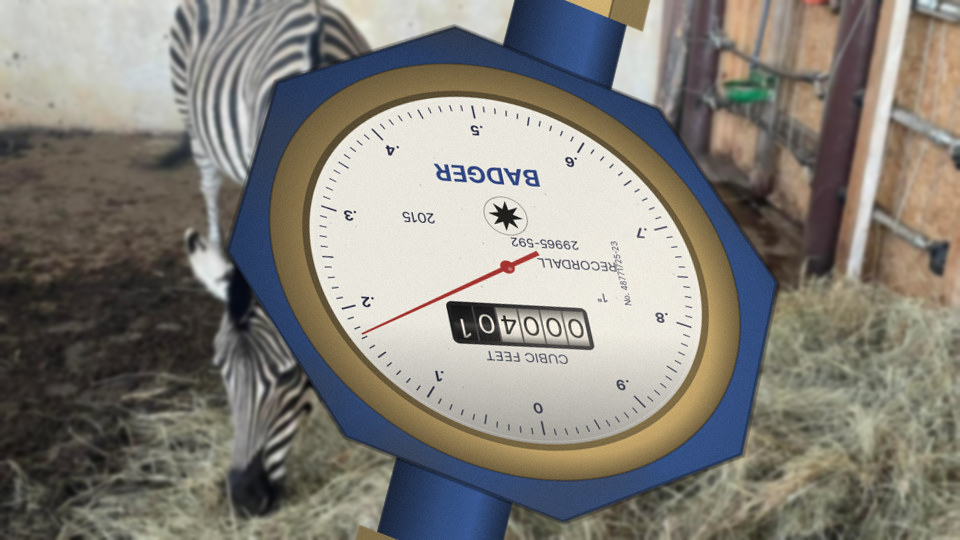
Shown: 401.17 ft³
